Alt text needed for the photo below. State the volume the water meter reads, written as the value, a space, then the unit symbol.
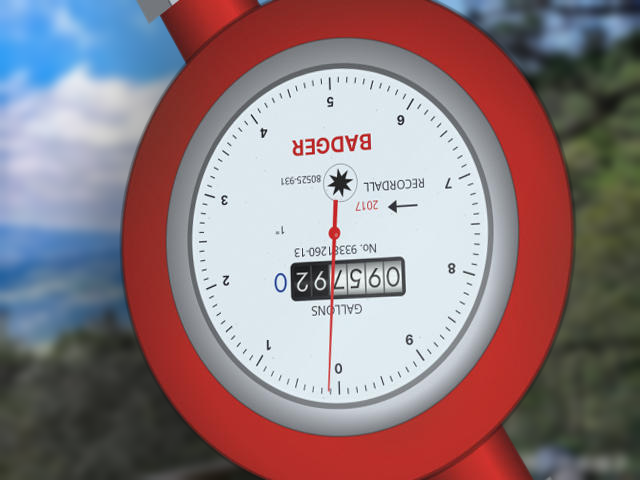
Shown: 957920.1 gal
